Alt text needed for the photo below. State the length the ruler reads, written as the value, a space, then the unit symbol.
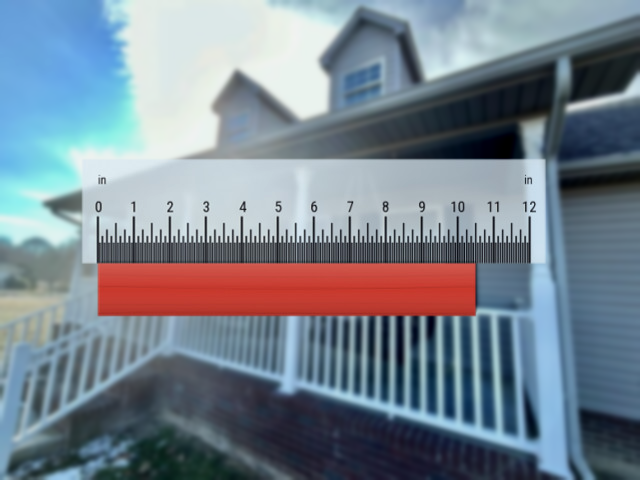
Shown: 10.5 in
